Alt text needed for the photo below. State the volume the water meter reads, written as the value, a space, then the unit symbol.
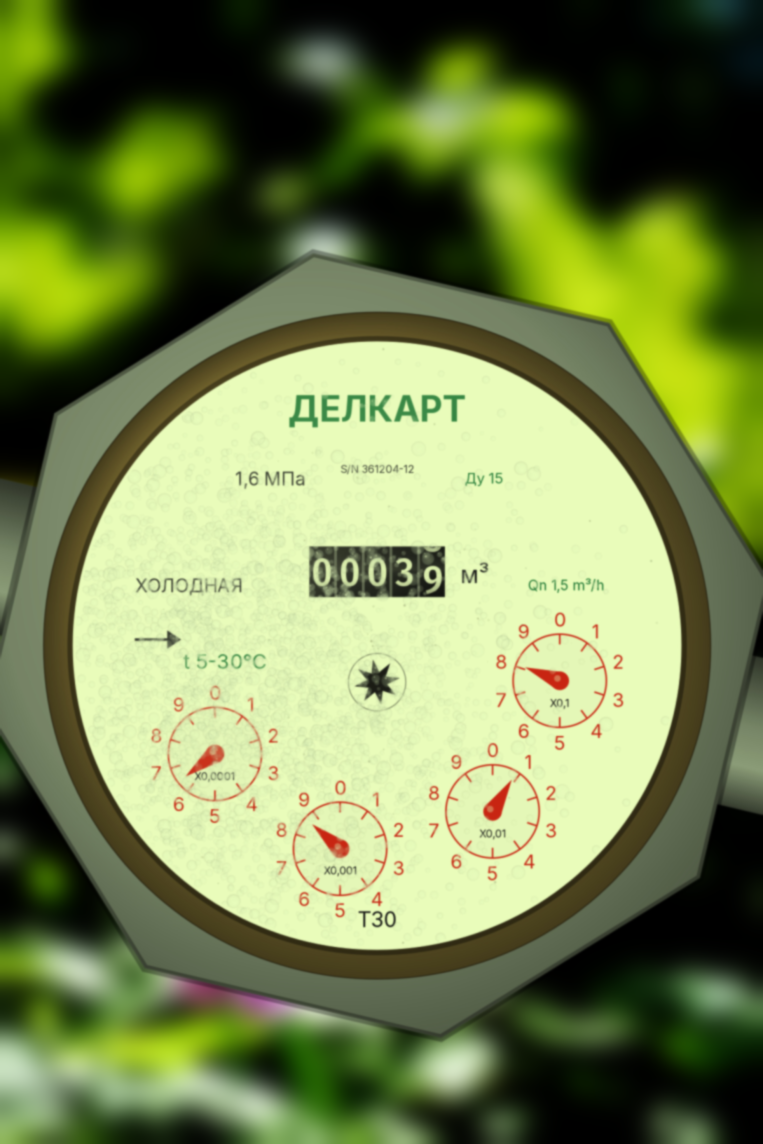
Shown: 38.8086 m³
